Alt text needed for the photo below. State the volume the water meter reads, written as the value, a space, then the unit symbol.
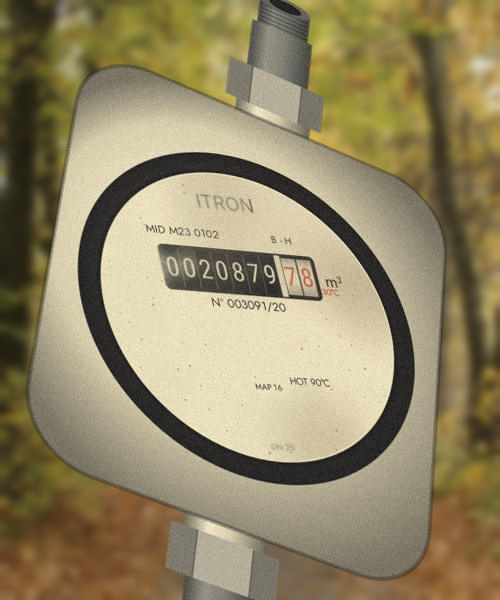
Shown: 20879.78 m³
